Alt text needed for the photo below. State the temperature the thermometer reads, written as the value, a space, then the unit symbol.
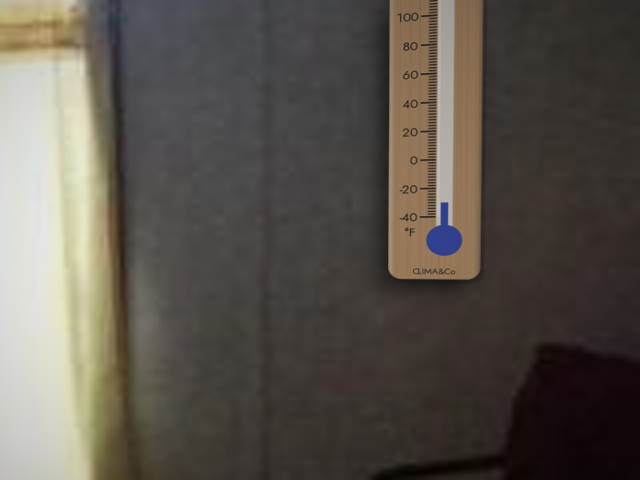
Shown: -30 °F
